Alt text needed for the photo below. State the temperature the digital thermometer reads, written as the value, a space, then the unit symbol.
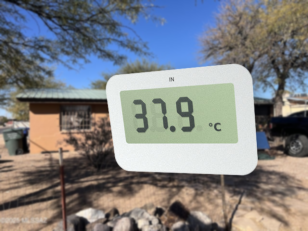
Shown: 37.9 °C
